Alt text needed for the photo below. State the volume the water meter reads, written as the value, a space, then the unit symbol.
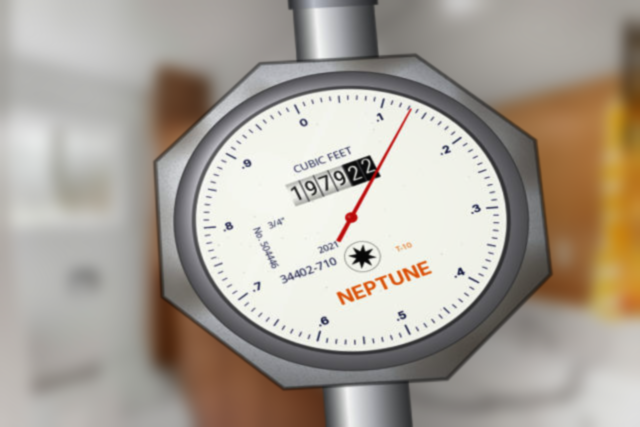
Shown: 197922.13 ft³
